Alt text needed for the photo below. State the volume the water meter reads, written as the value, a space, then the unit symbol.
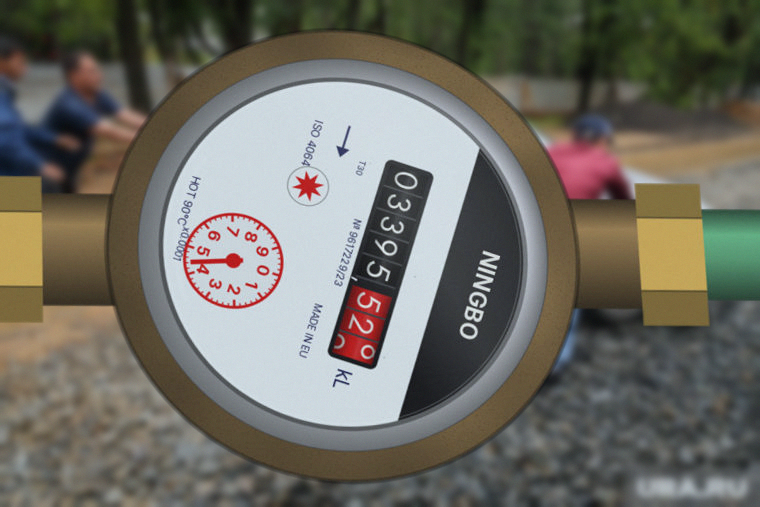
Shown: 3395.5284 kL
